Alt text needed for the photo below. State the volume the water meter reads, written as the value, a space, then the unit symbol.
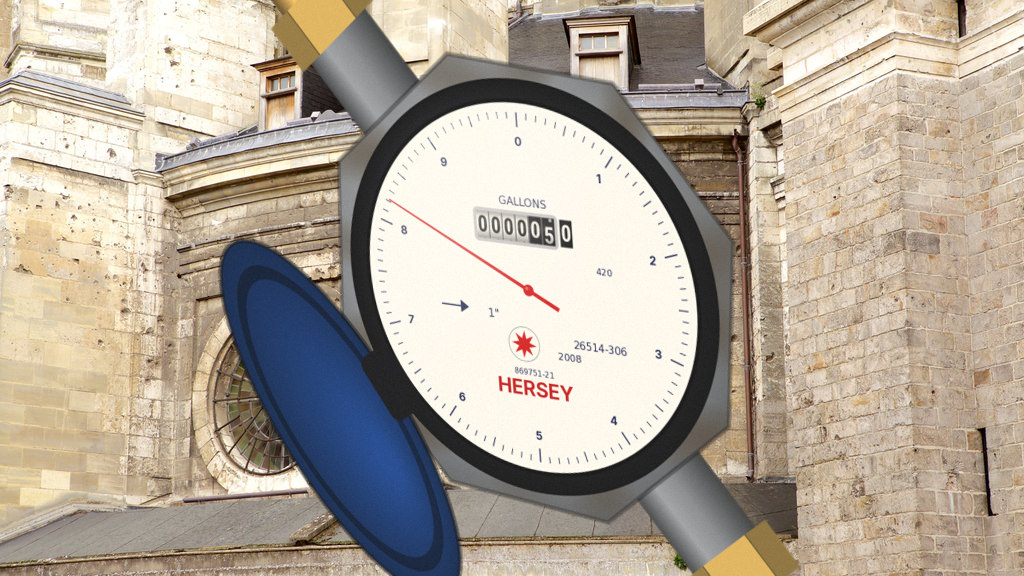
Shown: 48.2 gal
